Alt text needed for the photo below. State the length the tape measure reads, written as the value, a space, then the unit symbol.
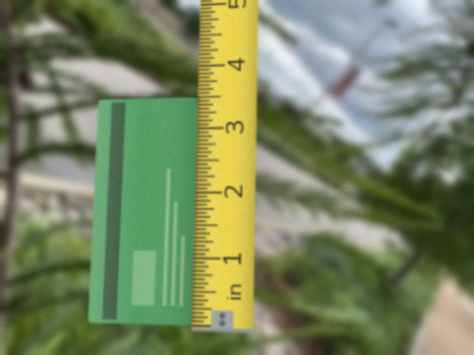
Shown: 3.5 in
